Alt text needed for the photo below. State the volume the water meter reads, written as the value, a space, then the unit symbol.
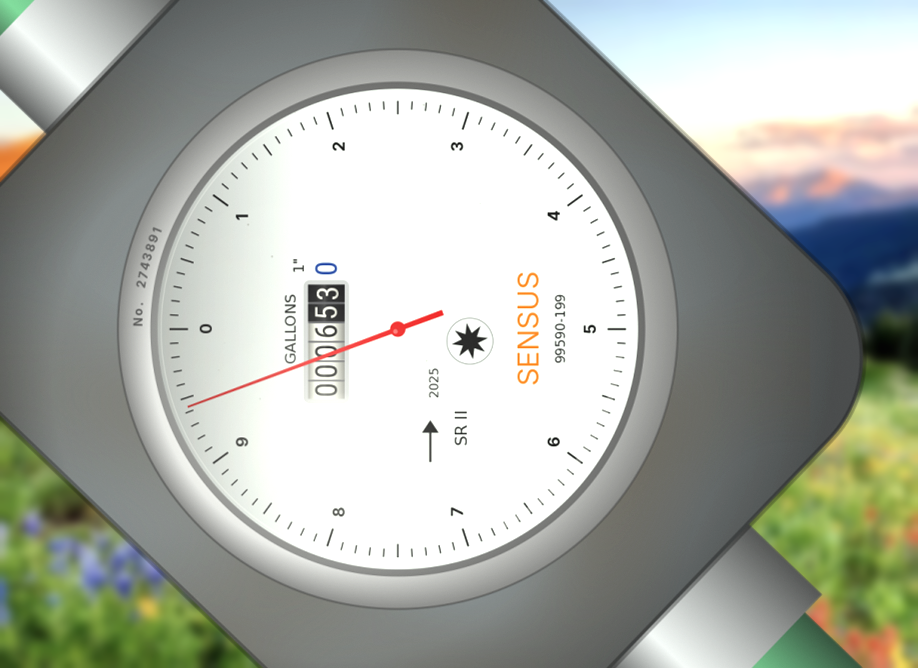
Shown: 6529.4 gal
